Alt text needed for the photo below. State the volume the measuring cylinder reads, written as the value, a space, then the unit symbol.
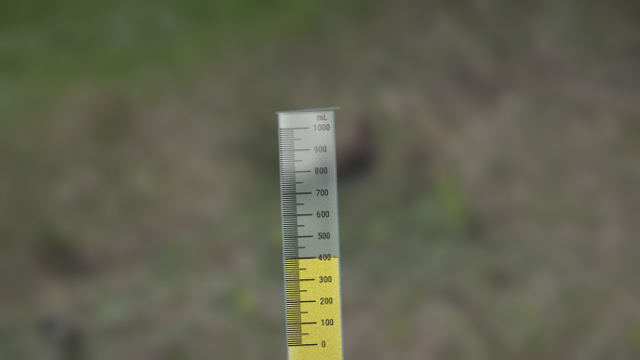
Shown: 400 mL
